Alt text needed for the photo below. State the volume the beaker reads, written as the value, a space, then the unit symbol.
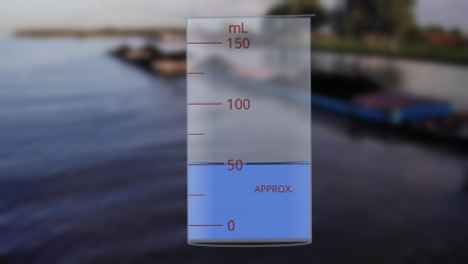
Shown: 50 mL
